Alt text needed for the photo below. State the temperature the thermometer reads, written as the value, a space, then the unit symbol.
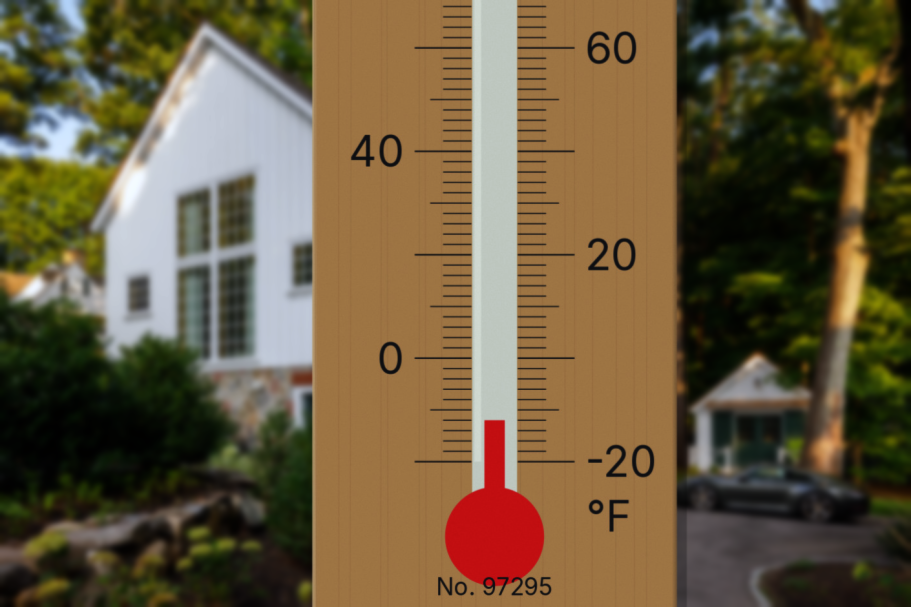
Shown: -12 °F
